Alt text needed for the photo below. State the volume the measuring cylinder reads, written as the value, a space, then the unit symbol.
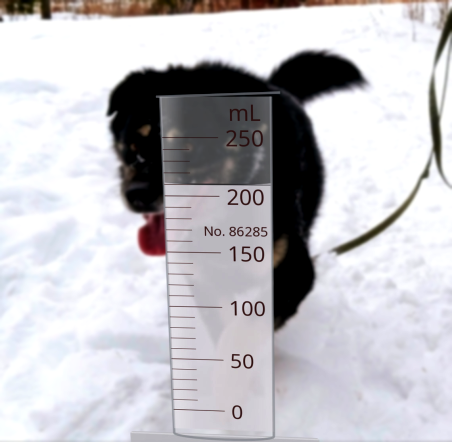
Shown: 210 mL
